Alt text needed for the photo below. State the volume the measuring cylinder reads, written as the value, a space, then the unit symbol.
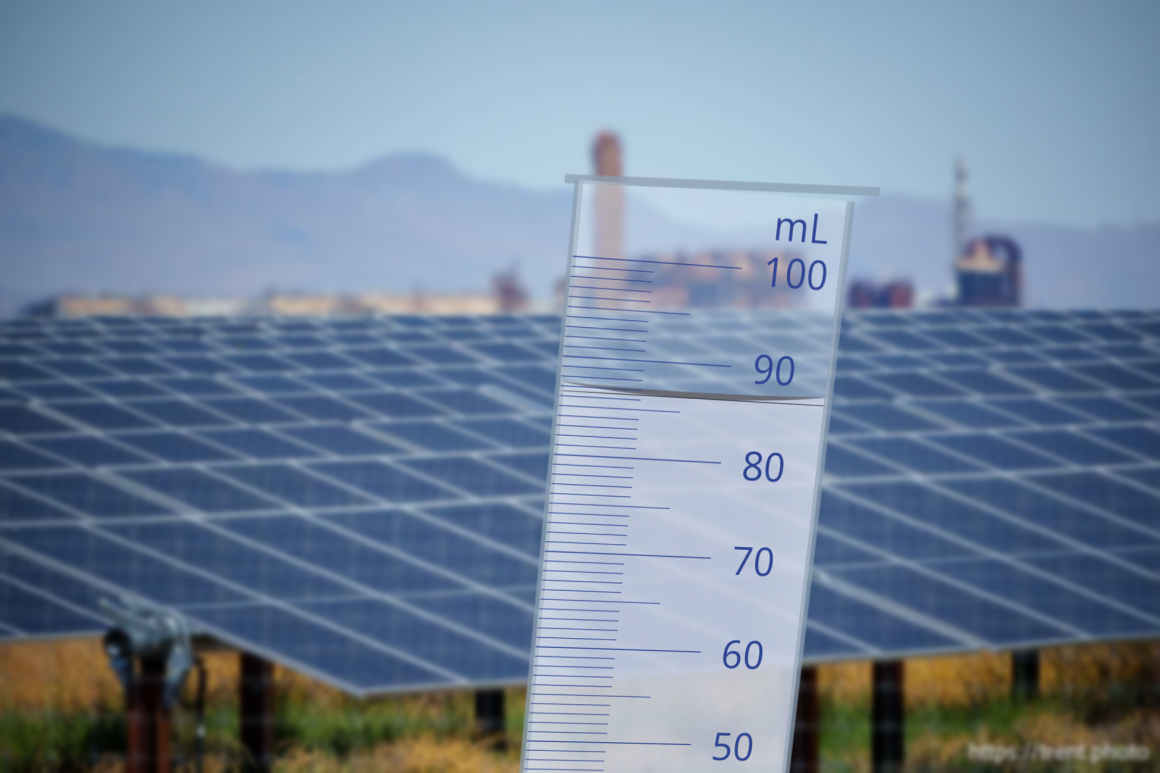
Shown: 86.5 mL
